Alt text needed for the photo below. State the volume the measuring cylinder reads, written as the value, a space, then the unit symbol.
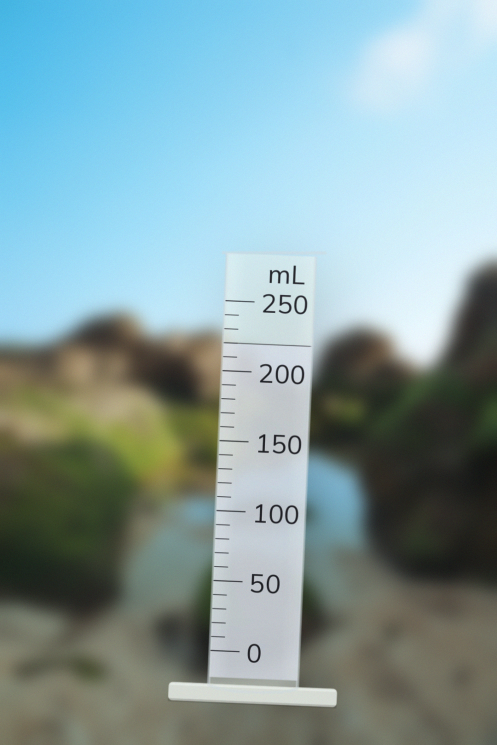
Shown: 220 mL
